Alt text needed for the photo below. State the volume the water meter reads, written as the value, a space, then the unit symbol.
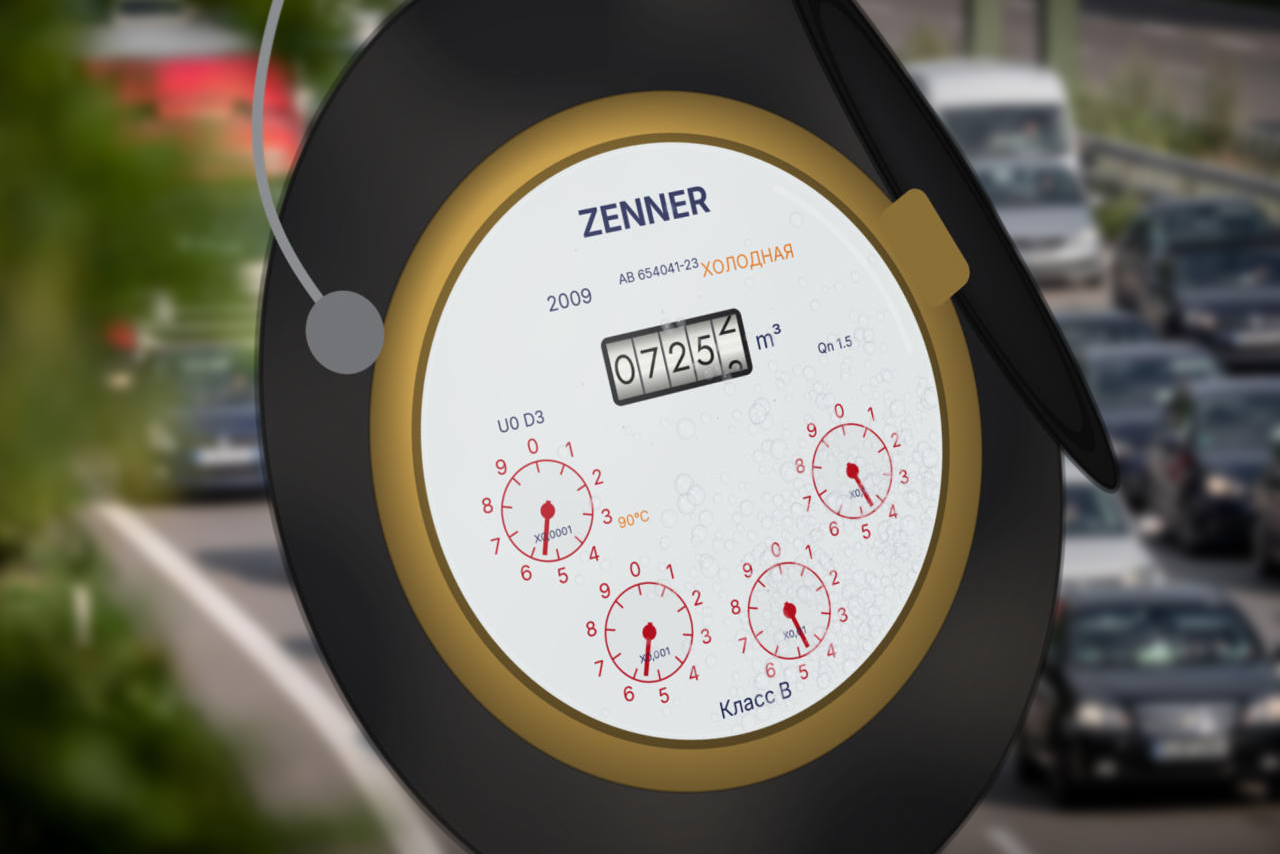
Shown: 7252.4455 m³
